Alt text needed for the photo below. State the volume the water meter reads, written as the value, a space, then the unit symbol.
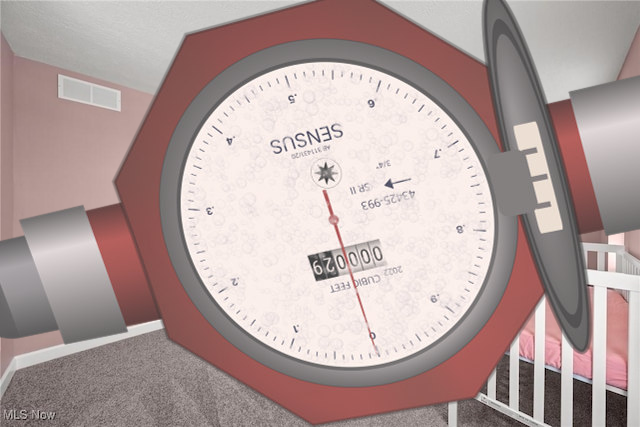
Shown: 29.00 ft³
